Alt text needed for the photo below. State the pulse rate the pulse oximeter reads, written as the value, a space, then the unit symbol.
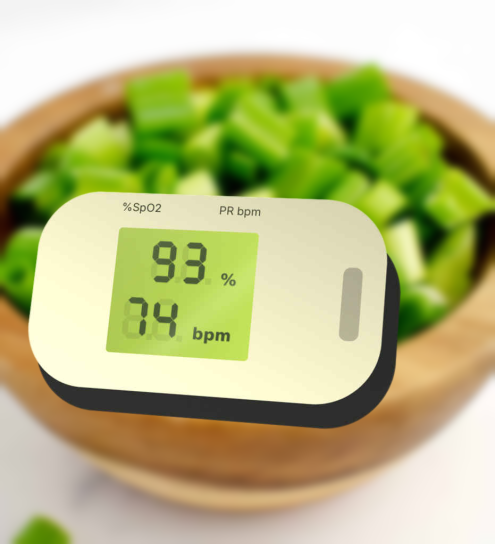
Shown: 74 bpm
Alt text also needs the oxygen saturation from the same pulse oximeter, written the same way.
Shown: 93 %
